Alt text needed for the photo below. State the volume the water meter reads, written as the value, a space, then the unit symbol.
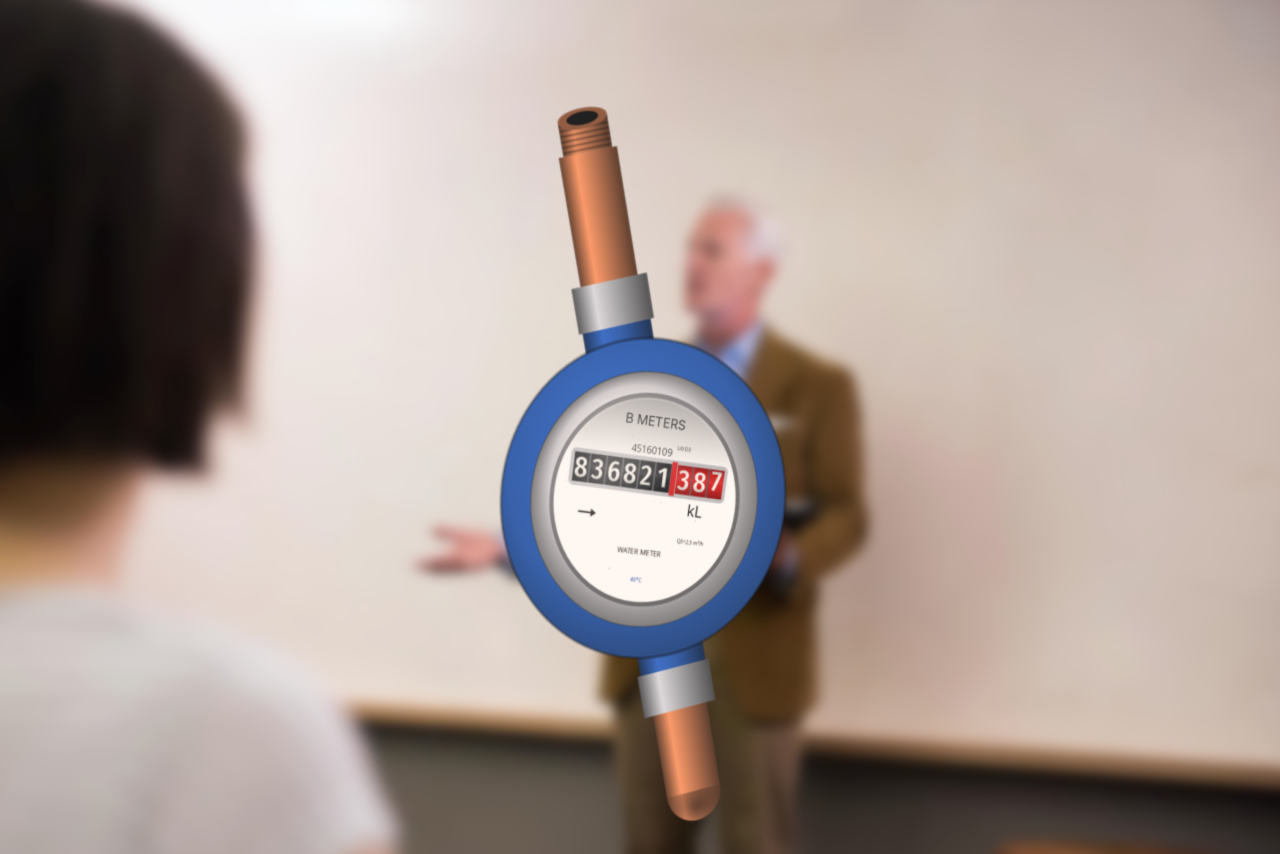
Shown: 836821.387 kL
